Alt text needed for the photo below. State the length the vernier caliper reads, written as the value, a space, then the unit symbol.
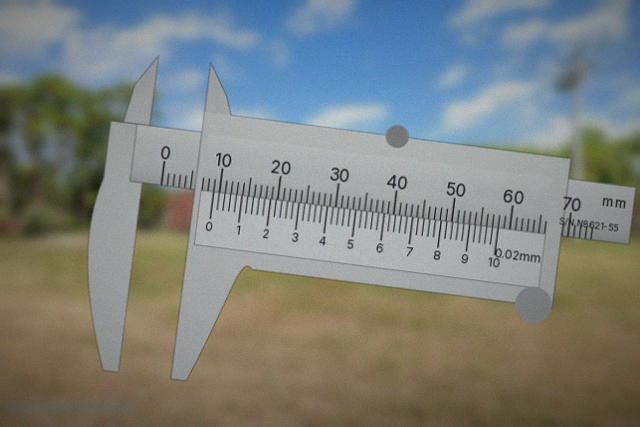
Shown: 9.0 mm
